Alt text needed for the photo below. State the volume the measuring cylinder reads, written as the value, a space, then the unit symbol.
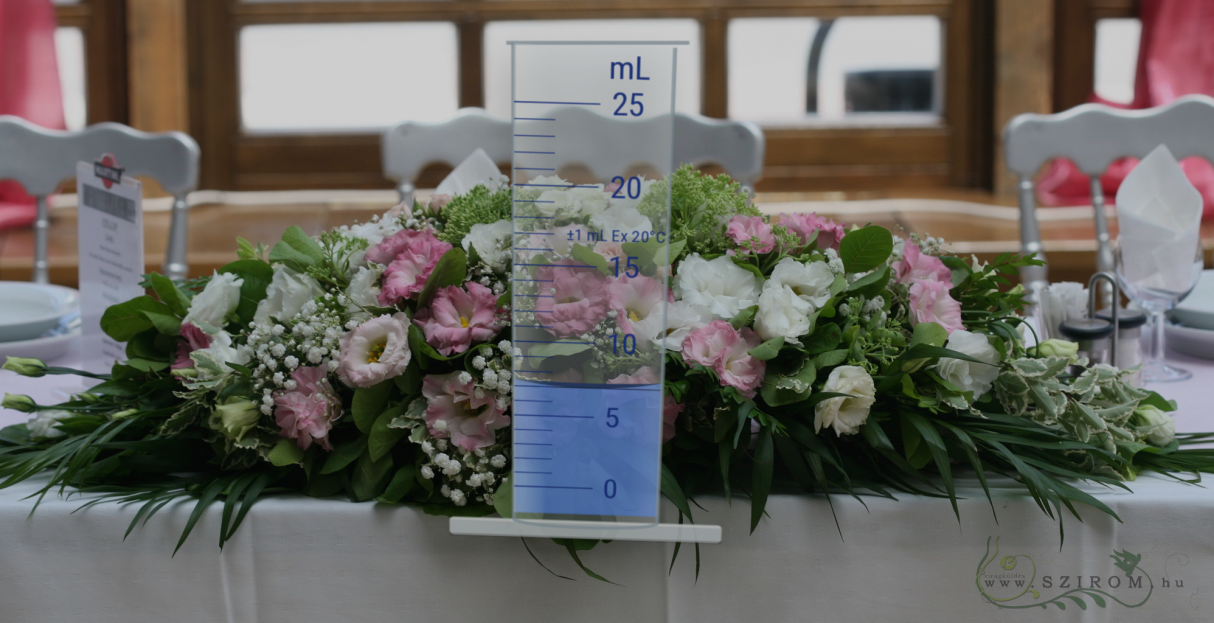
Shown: 7 mL
